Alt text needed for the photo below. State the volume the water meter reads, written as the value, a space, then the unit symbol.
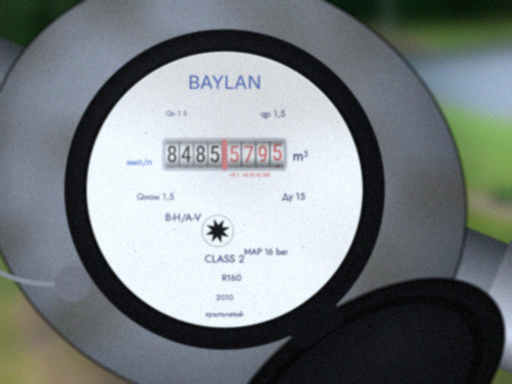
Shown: 8485.5795 m³
